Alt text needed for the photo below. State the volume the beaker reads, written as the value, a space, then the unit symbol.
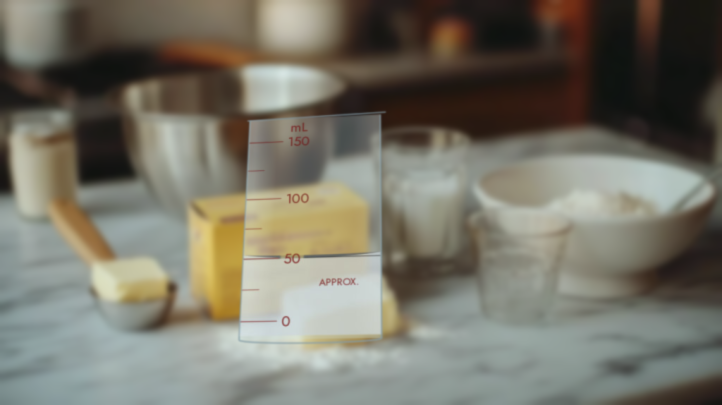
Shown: 50 mL
